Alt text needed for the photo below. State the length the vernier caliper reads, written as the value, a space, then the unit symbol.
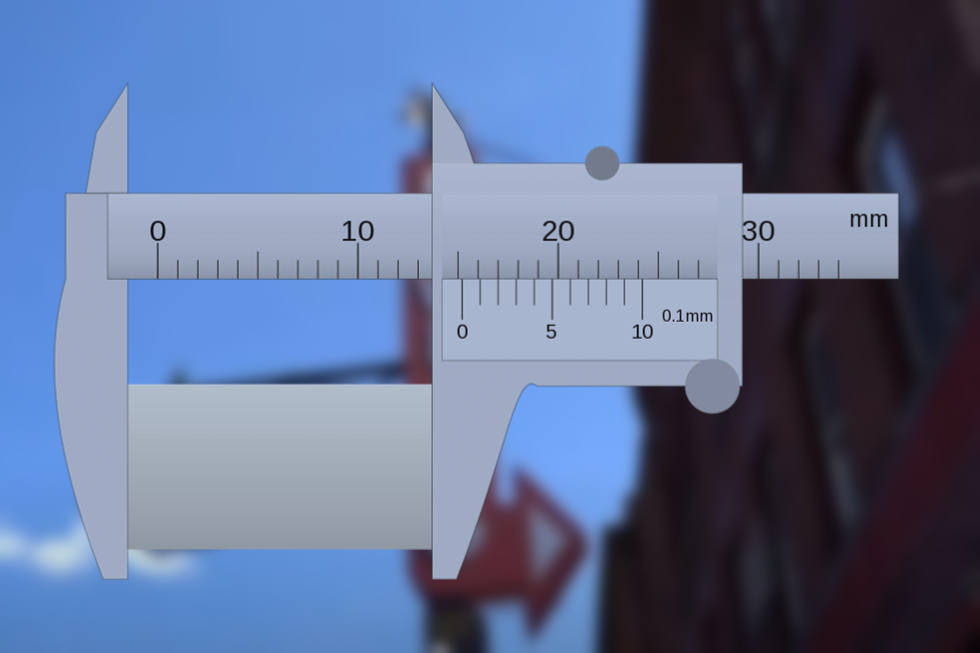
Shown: 15.2 mm
